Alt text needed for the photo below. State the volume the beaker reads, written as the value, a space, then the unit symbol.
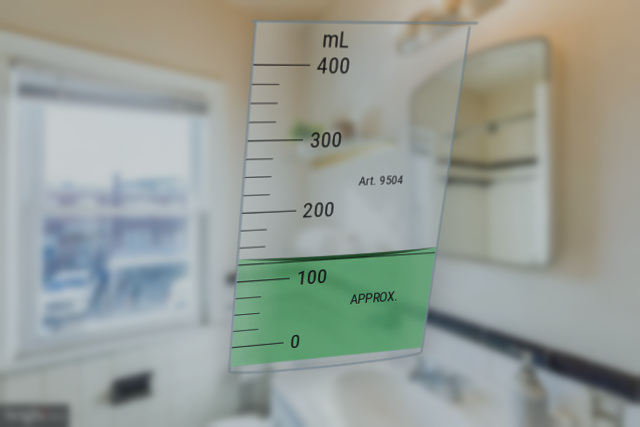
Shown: 125 mL
